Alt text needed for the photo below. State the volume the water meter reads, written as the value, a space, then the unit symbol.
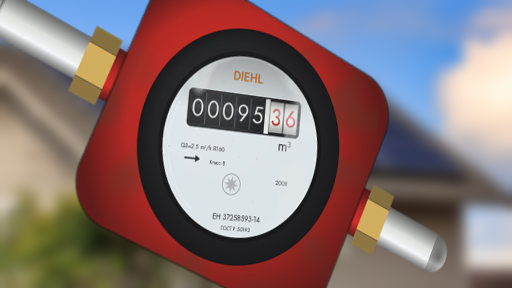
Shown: 95.36 m³
